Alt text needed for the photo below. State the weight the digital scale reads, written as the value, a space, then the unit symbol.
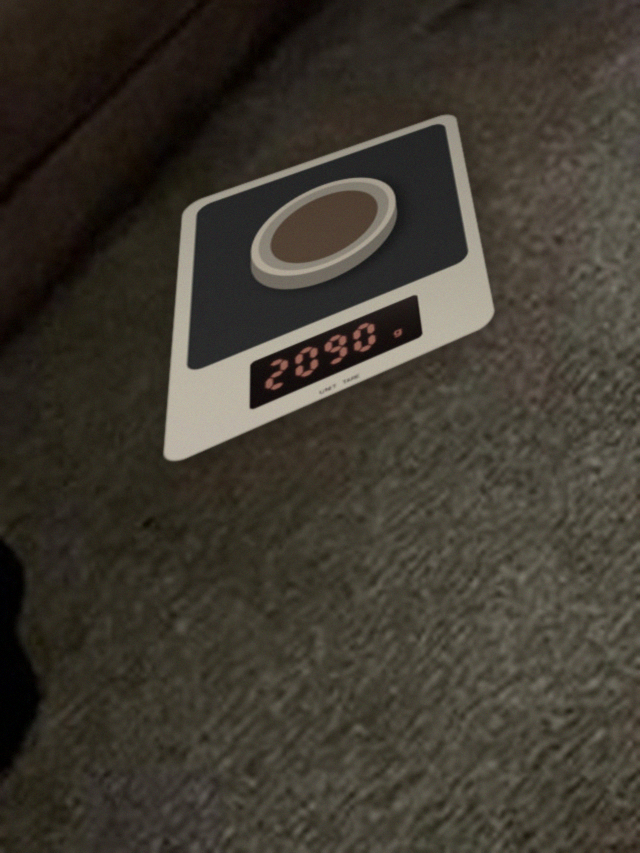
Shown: 2090 g
